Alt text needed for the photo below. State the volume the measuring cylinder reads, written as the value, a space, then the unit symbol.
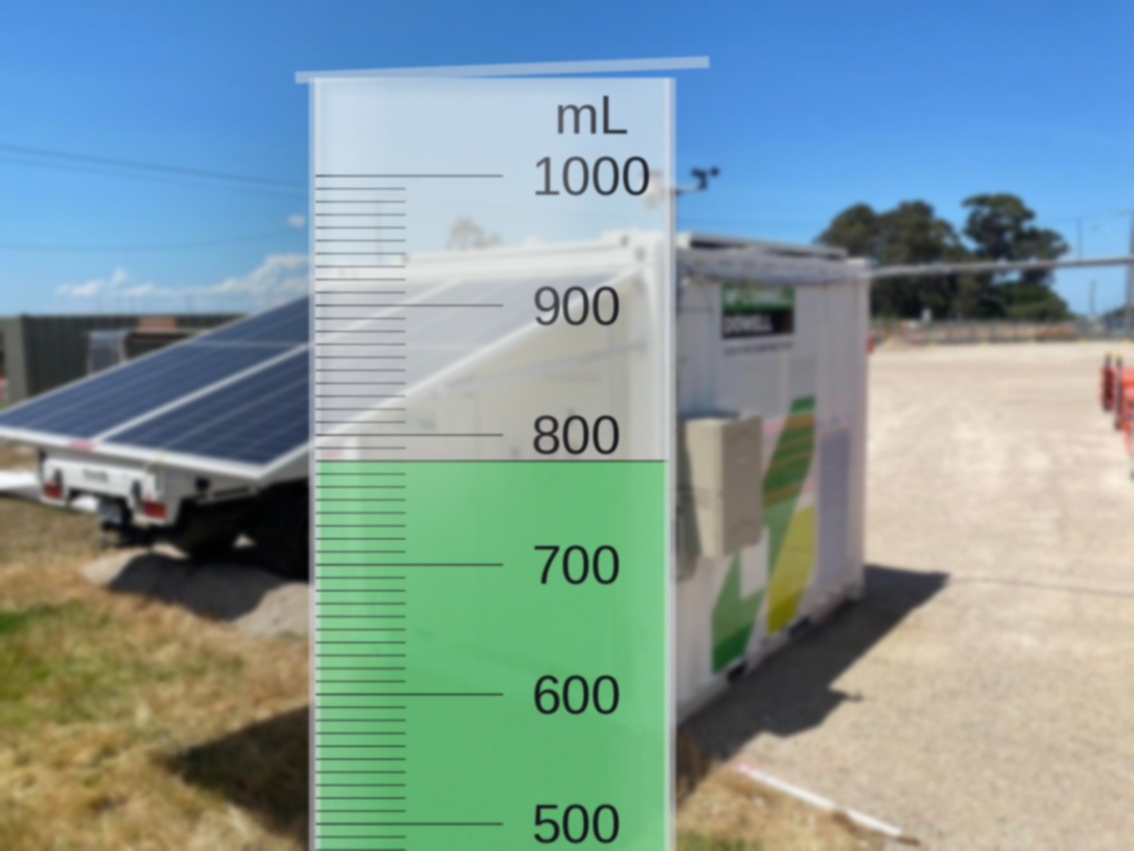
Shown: 780 mL
